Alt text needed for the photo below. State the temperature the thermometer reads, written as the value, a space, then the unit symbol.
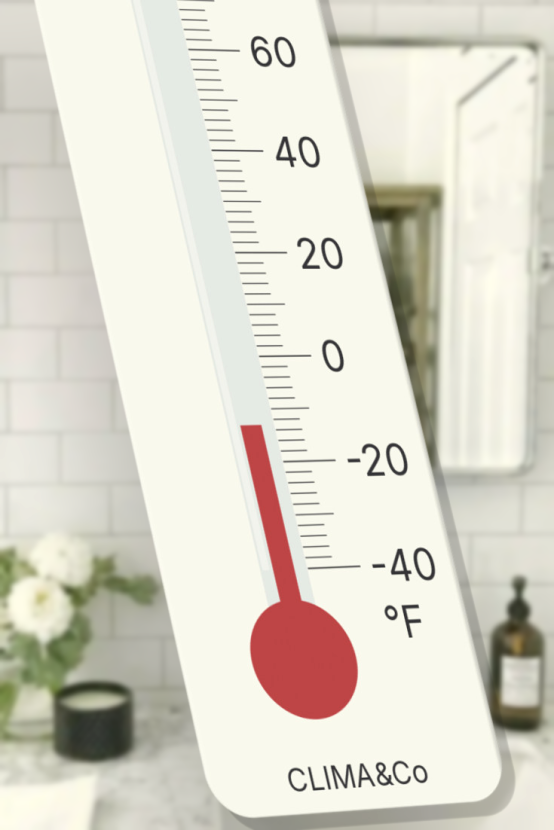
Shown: -13 °F
